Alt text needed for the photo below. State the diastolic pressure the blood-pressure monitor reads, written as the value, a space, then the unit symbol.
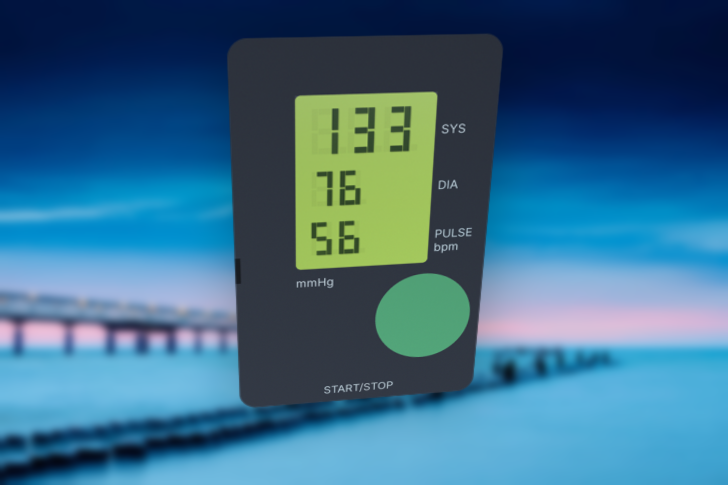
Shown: 76 mmHg
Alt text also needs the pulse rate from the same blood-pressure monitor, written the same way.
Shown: 56 bpm
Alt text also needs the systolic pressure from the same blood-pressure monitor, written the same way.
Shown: 133 mmHg
